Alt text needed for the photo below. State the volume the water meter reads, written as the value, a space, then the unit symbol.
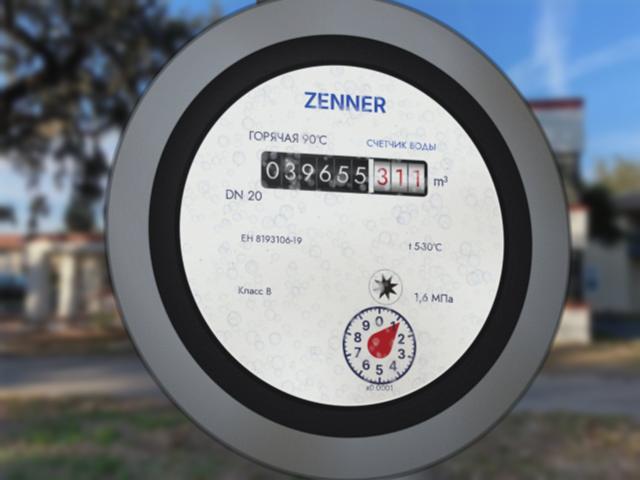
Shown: 39655.3111 m³
